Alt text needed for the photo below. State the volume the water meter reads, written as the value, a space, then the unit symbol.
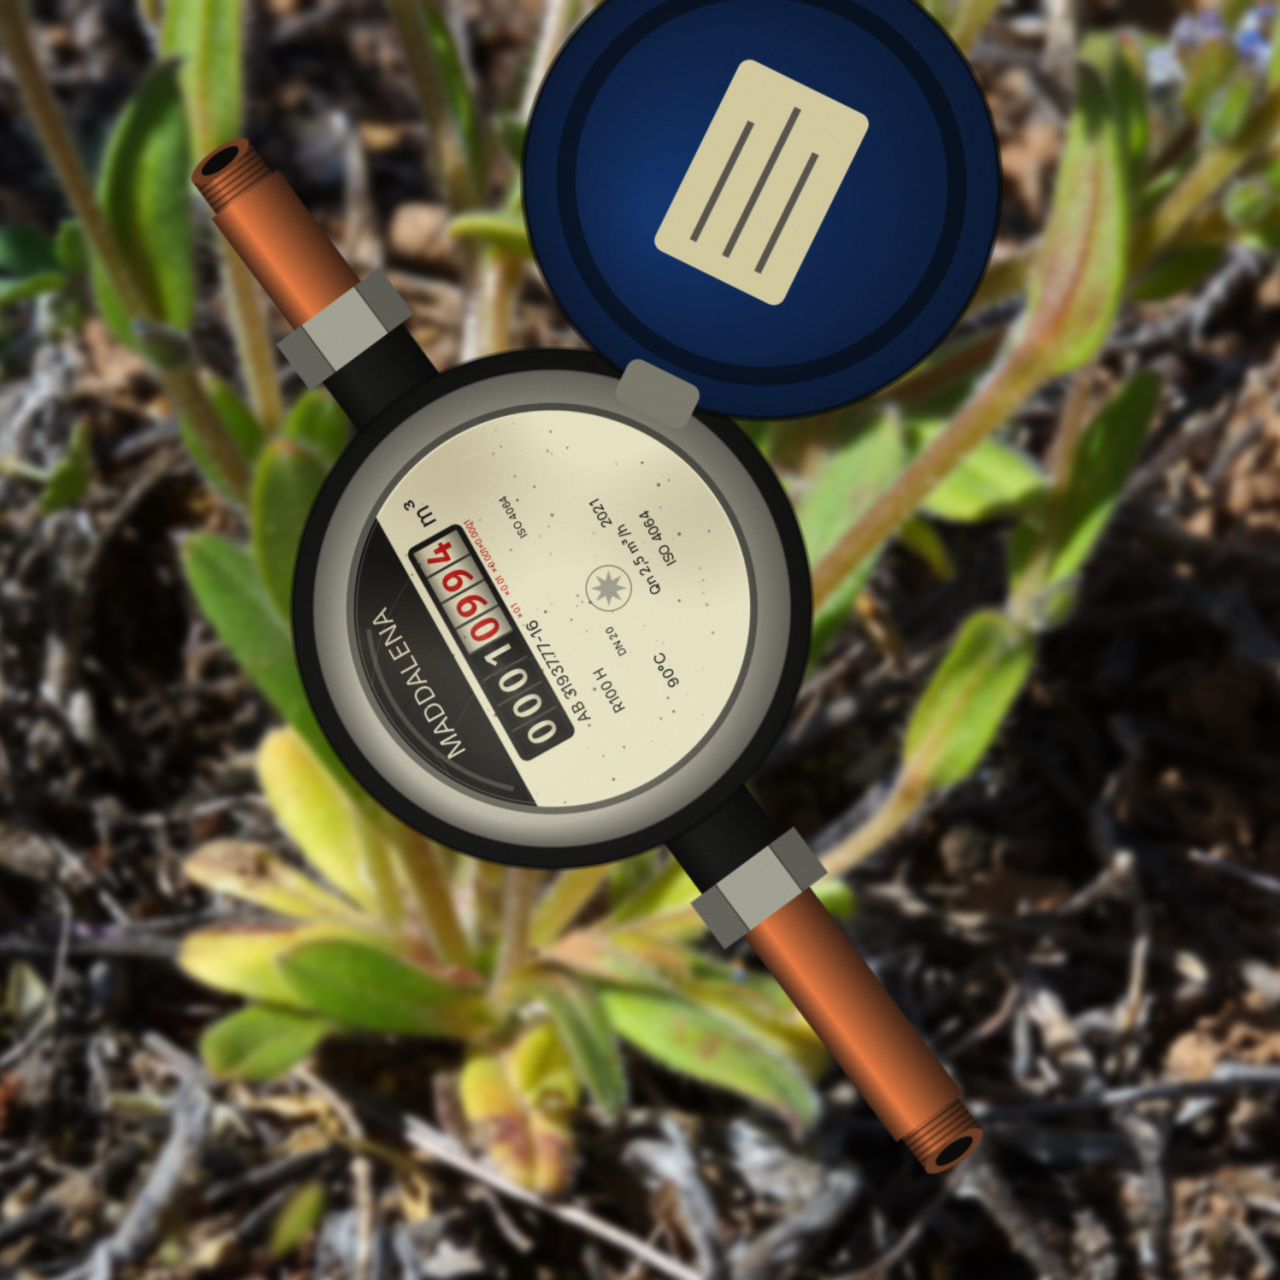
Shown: 1.0994 m³
